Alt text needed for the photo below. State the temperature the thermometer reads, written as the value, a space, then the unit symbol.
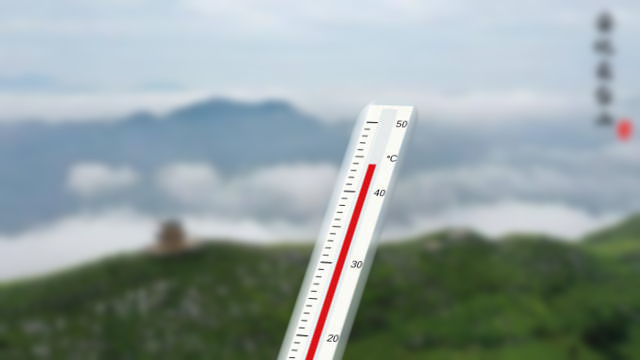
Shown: 44 °C
